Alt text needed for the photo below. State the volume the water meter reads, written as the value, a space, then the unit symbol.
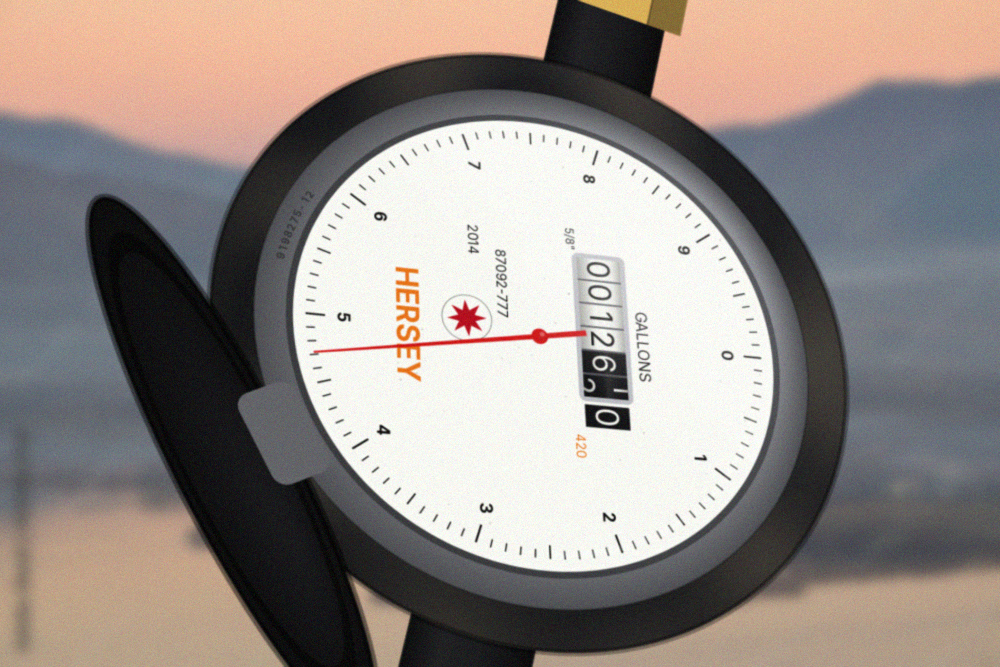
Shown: 12614.7 gal
